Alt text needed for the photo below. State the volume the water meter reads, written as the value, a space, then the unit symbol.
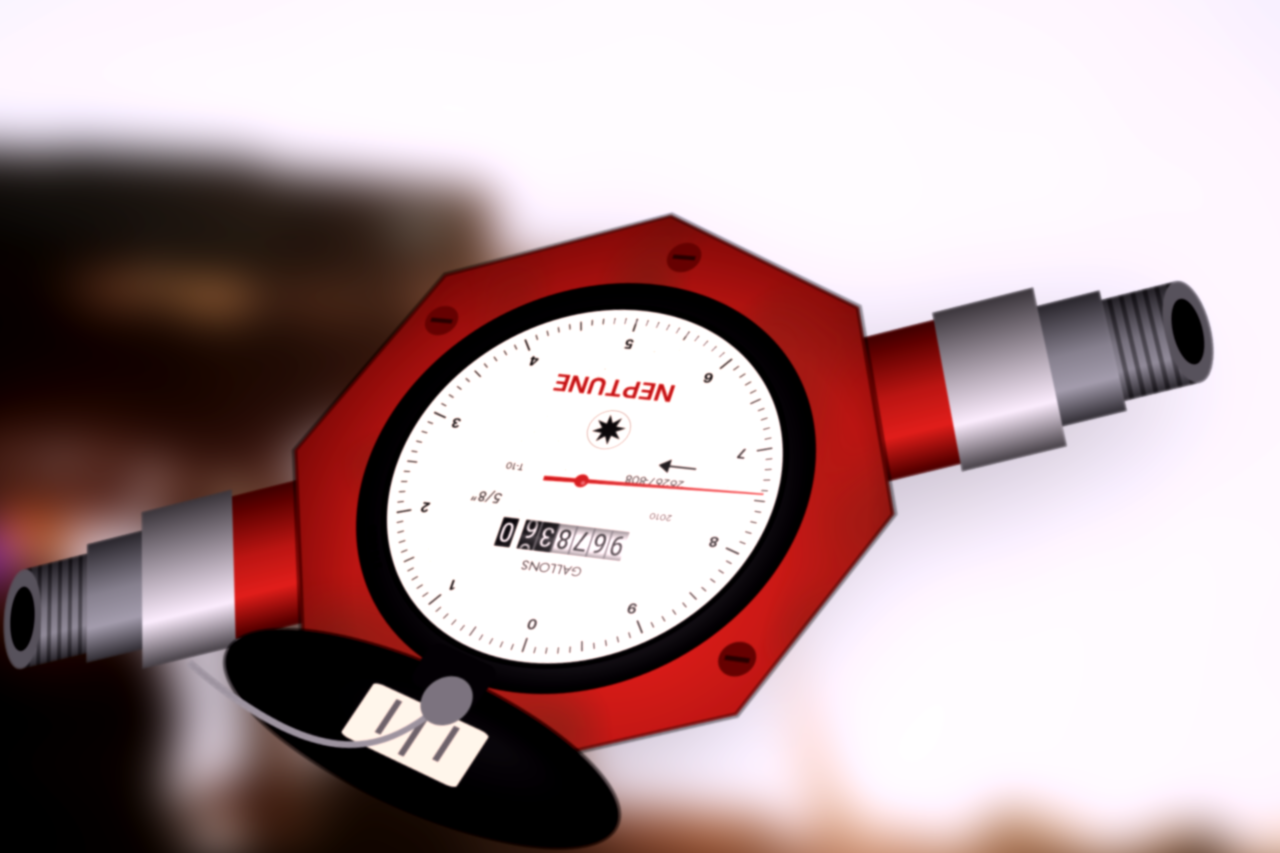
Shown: 9678357.4 gal
